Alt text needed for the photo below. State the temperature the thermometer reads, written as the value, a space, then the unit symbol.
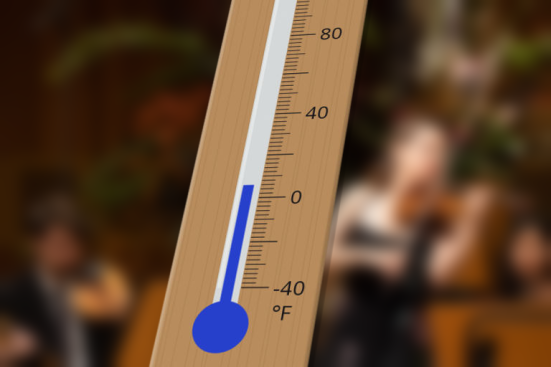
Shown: 6 °F
